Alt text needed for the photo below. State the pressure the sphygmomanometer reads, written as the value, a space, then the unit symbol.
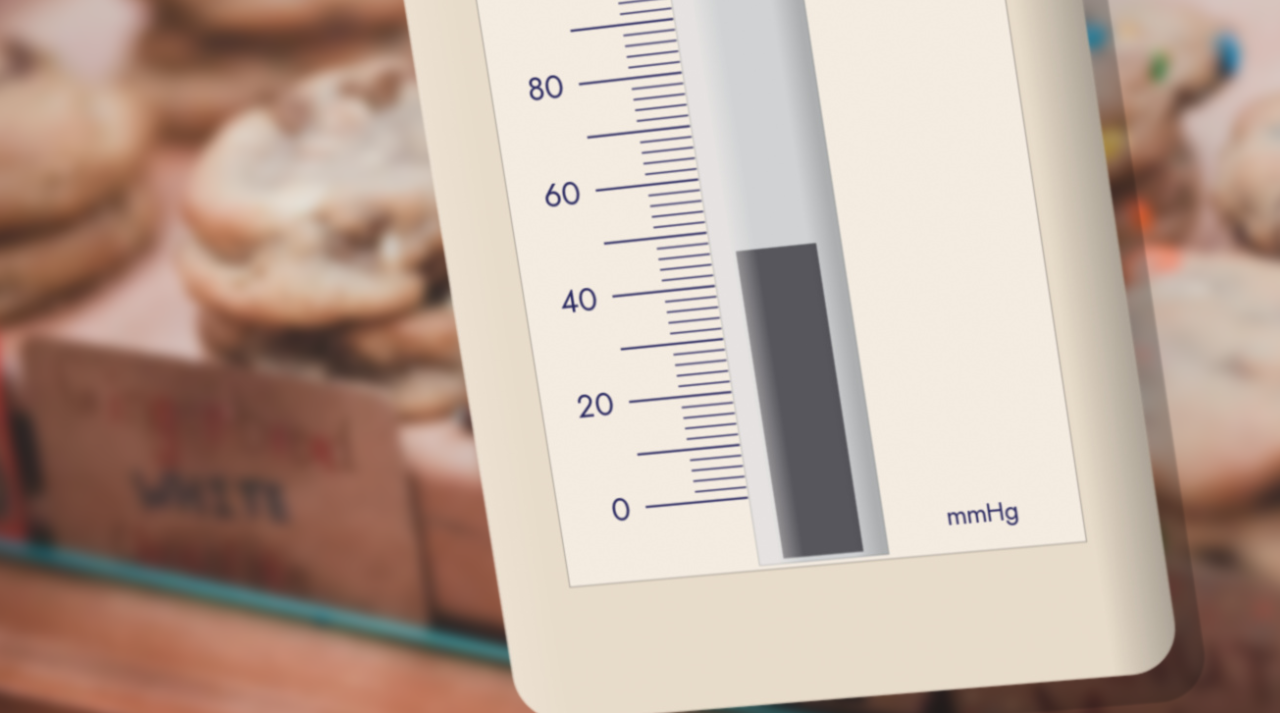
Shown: 46 mmHg
